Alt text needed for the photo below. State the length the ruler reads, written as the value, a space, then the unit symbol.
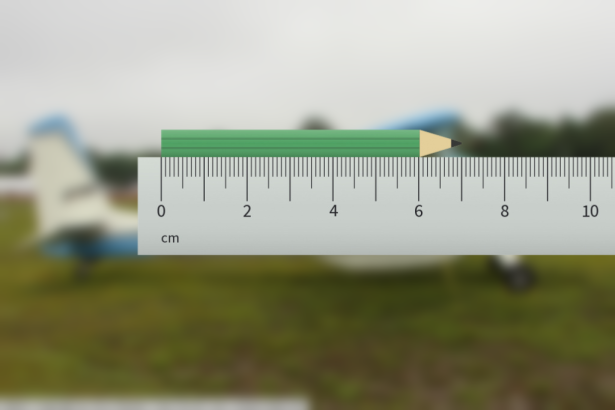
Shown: 7 cm
